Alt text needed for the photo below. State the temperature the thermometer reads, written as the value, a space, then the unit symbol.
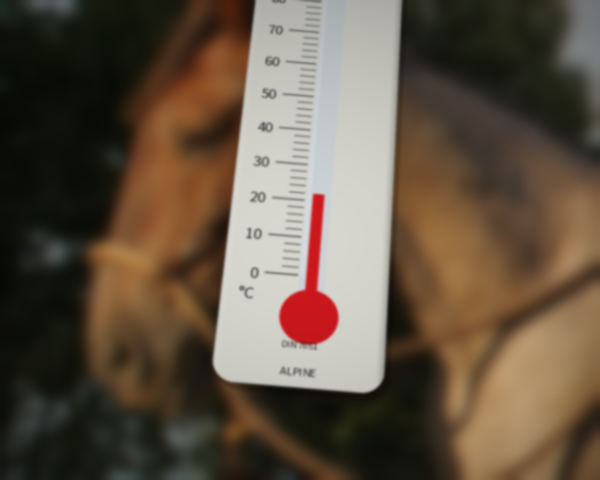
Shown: 22 °C
